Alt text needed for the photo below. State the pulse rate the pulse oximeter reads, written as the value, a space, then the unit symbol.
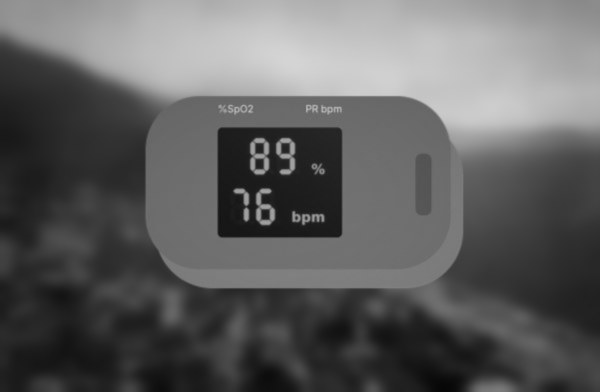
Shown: 76 bpm
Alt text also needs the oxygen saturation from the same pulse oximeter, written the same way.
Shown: 89 %
